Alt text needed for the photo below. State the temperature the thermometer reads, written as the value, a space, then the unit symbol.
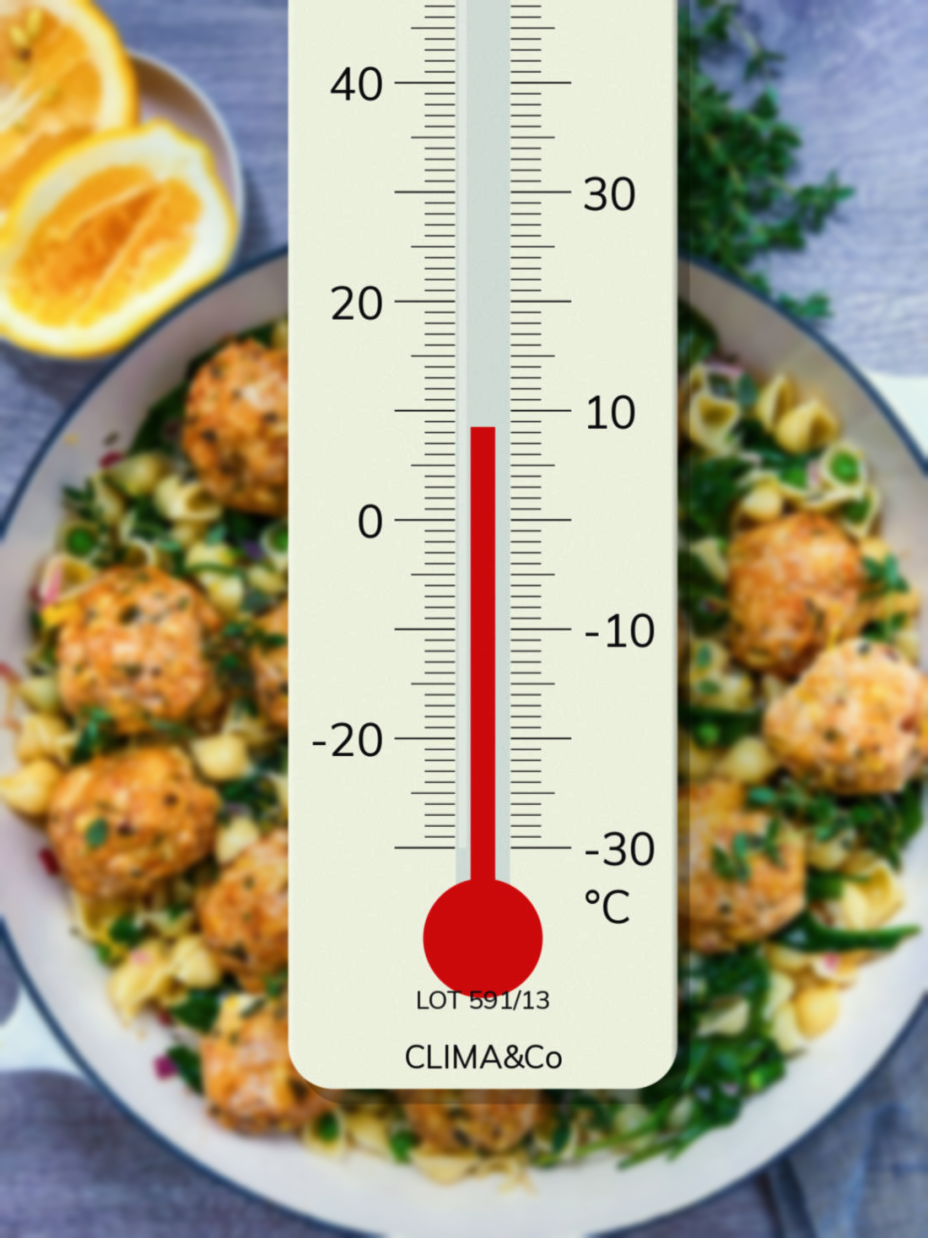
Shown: 8.5 °C
